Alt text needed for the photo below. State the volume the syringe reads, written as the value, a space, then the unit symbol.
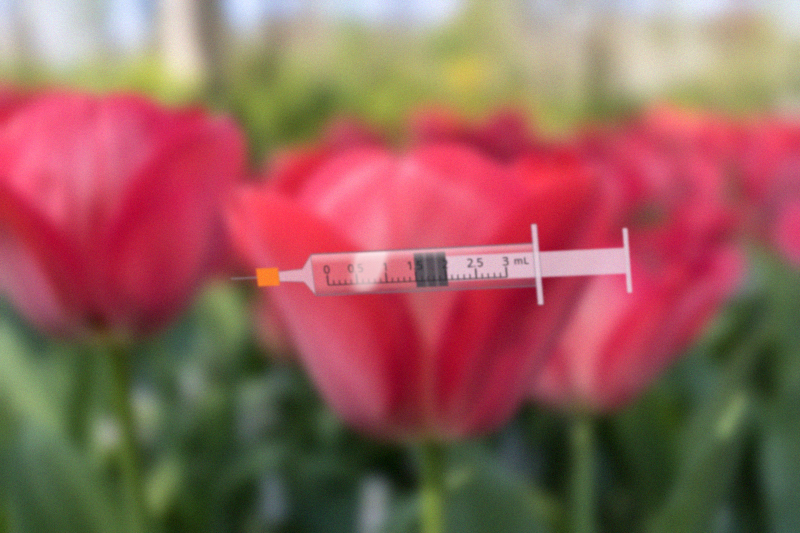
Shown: 1.5 mL
